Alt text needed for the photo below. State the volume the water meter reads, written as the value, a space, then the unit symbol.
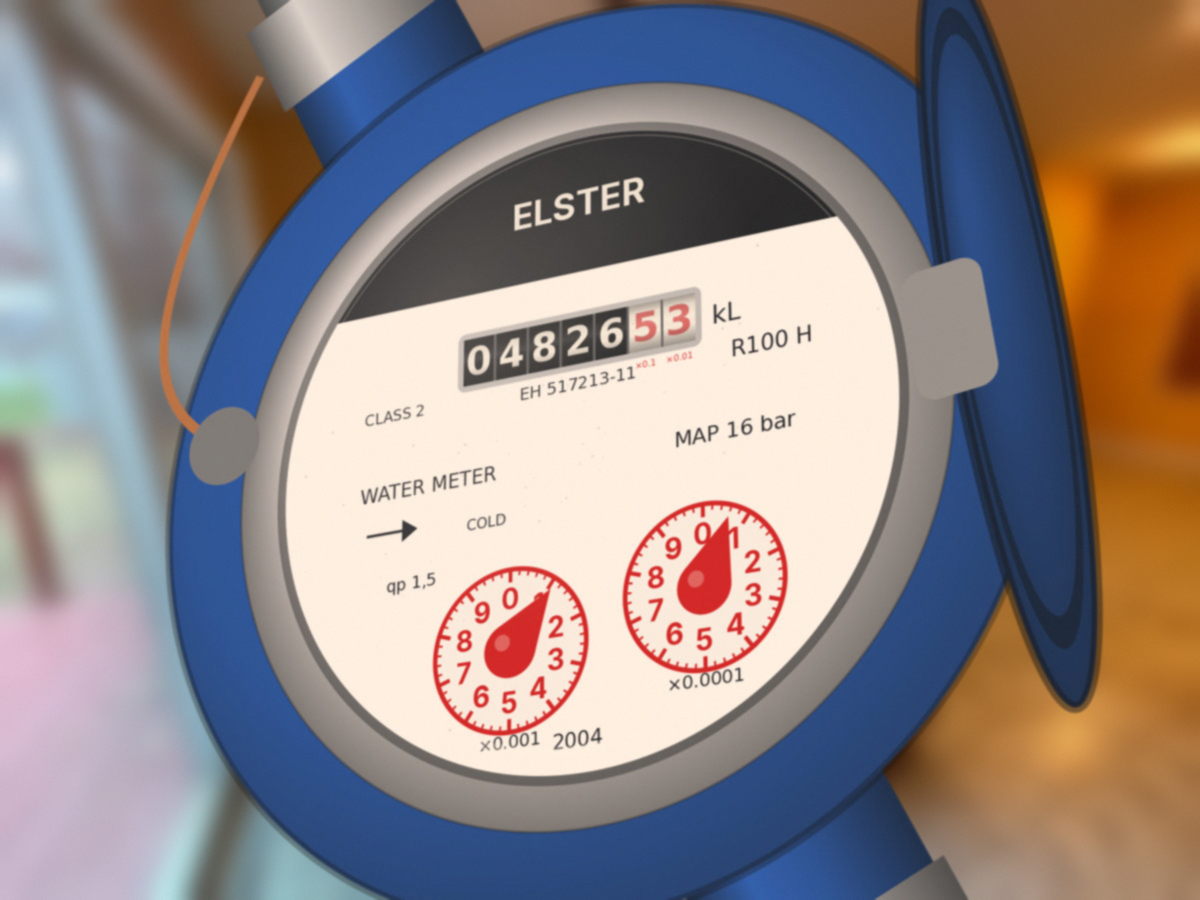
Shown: 4826.5310 kL
